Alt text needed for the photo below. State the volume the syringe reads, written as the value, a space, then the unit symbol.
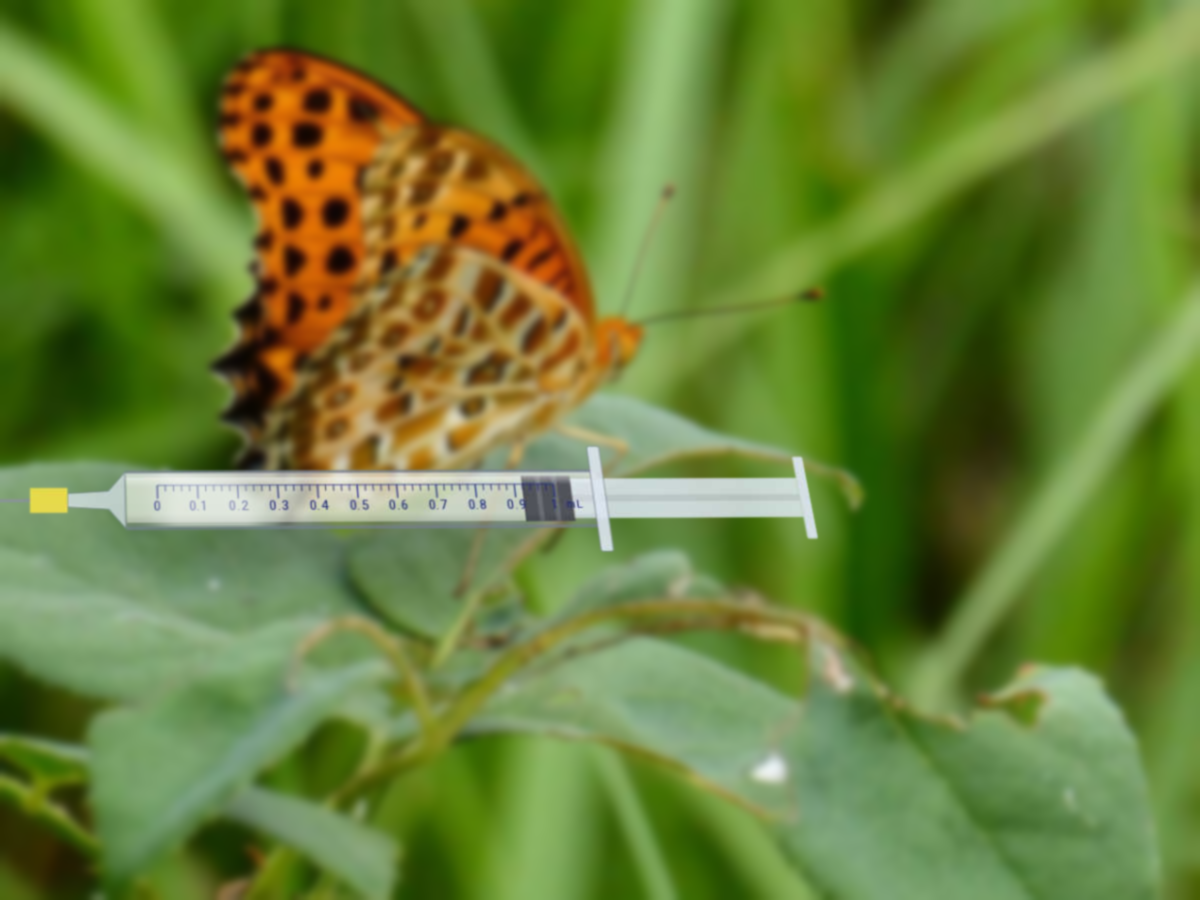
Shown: 0.92 mL
